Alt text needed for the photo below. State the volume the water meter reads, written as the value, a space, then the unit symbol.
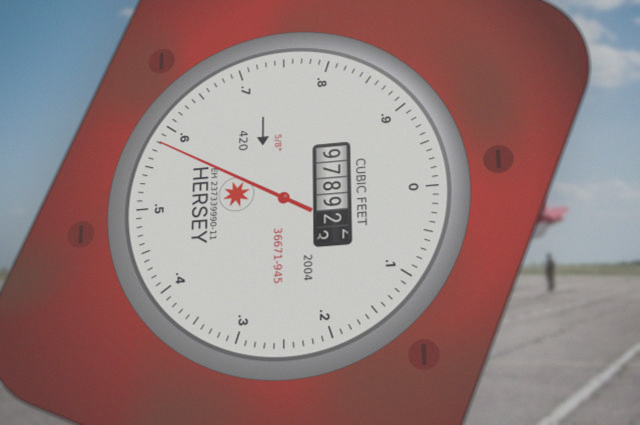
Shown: 978922.58 ft³
